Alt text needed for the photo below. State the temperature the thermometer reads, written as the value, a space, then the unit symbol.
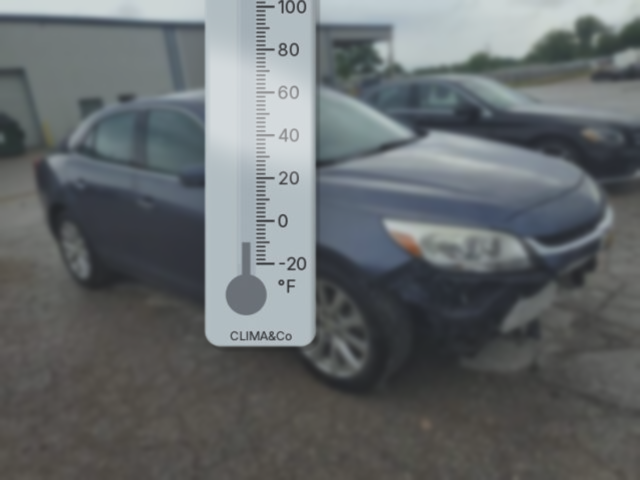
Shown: -10 °F
